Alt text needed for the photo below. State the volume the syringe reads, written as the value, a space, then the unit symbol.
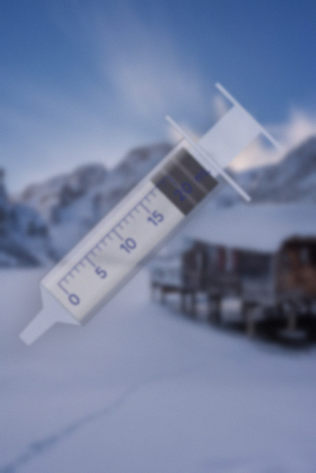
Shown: 18 mL
